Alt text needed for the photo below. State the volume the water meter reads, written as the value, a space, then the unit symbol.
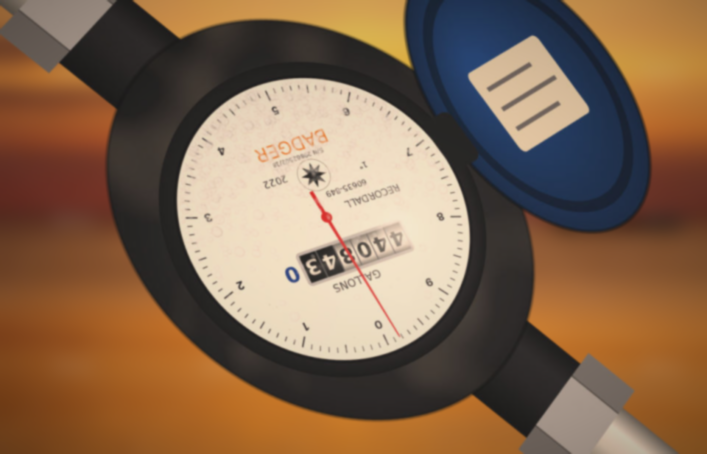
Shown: 4408429.8 gal
